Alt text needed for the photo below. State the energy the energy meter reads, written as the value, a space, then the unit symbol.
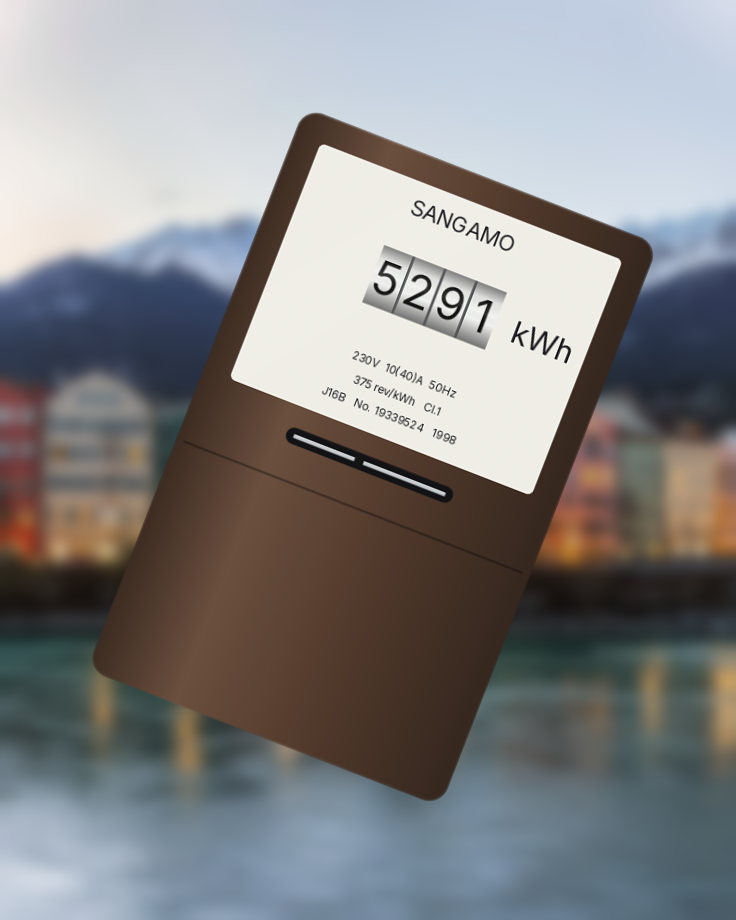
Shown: 5291 kWh
